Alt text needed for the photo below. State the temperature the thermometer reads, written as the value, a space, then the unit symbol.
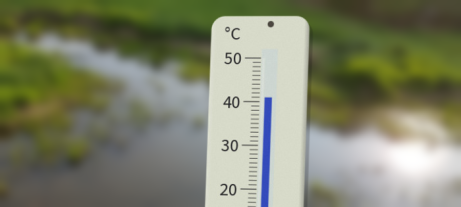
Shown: 41 °C
